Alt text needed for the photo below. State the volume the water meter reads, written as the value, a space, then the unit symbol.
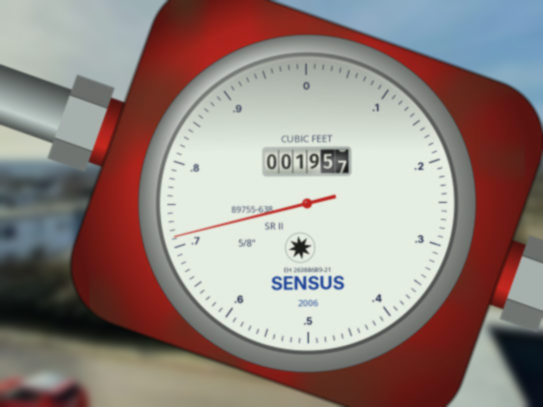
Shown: 1956.71 ft³
